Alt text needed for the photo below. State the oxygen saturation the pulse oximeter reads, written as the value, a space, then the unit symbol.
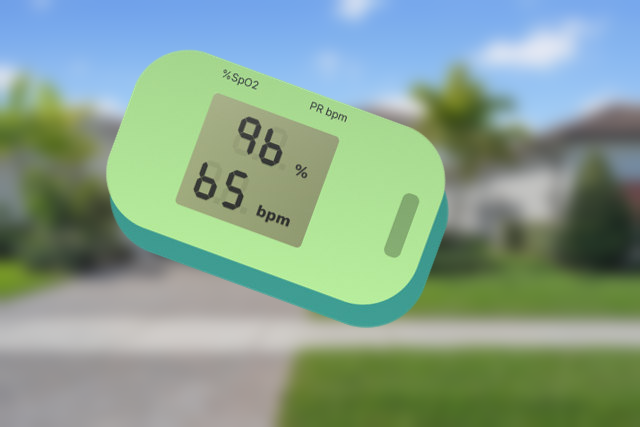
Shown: 96 %
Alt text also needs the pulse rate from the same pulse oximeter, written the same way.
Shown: 65 bpm
